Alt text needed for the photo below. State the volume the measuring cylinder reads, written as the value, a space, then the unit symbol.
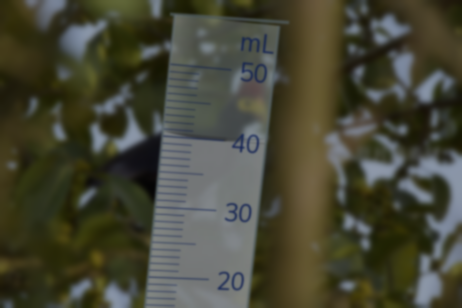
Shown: 40 mL
